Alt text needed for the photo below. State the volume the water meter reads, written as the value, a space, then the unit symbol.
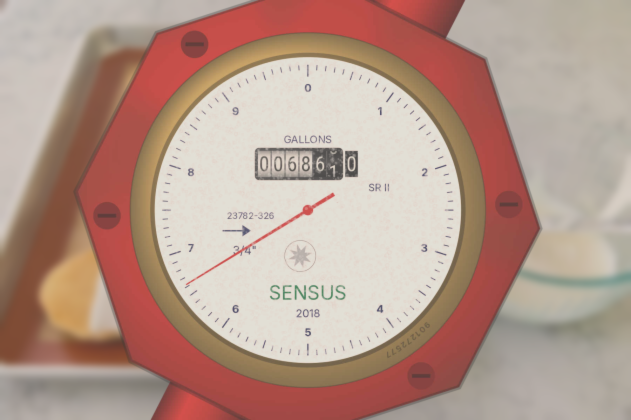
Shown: 68606.6 gal
